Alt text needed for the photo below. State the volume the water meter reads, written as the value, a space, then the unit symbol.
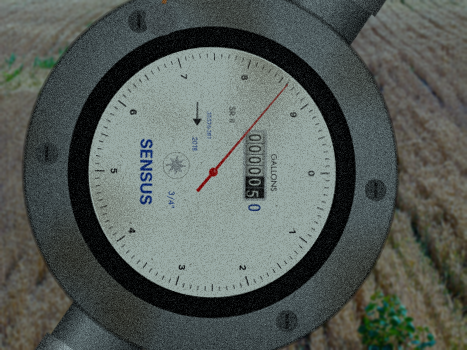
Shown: 48.6 gal
